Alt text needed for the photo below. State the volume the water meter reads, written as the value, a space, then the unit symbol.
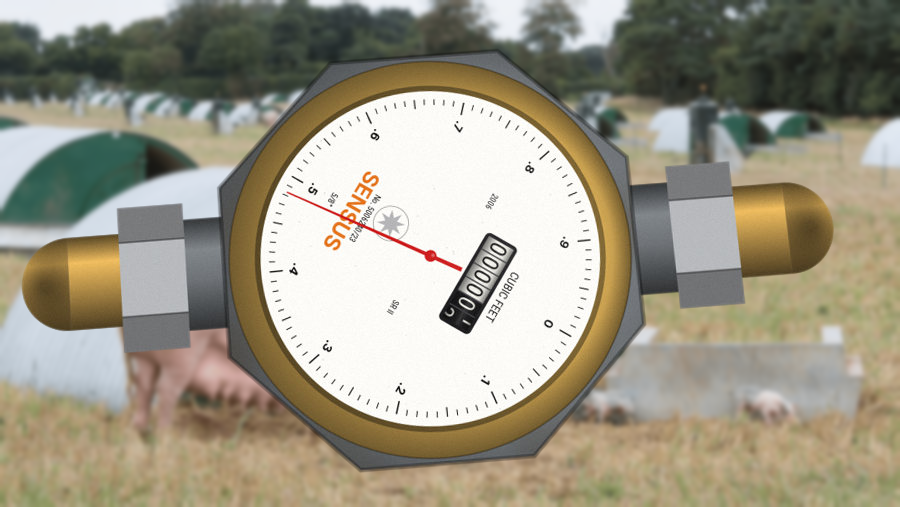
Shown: 1.48 ft³
